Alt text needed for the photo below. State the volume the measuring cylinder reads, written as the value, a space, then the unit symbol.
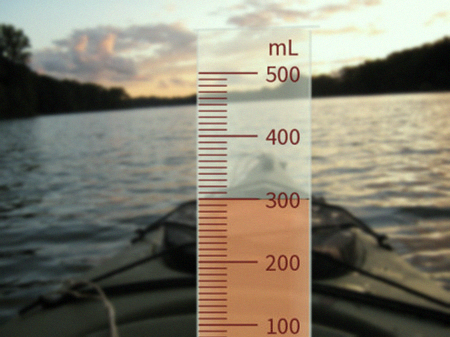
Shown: 300 mL
